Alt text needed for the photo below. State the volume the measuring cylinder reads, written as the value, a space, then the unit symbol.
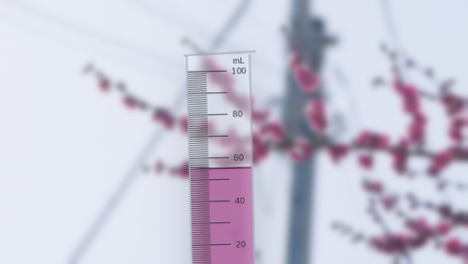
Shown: 55 mL
